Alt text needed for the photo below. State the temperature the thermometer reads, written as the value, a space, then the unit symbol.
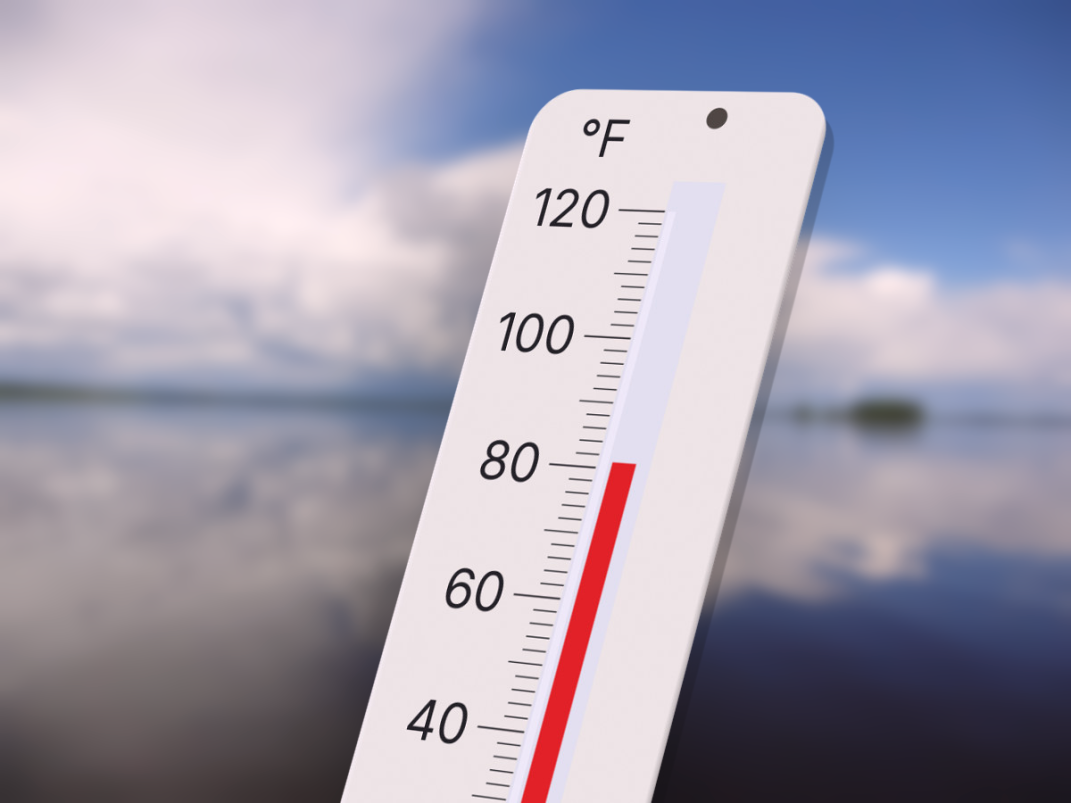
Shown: 81 °F
